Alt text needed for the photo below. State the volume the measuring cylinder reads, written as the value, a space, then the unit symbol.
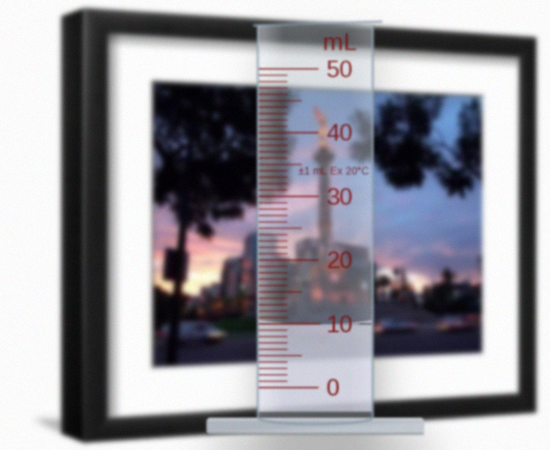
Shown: 10 mL
